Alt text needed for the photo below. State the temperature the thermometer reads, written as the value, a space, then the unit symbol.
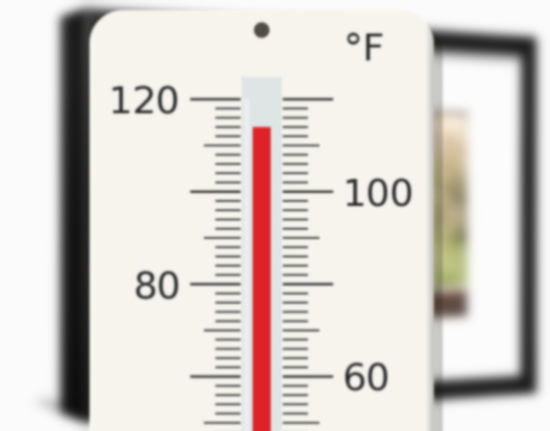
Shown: 114 °F
